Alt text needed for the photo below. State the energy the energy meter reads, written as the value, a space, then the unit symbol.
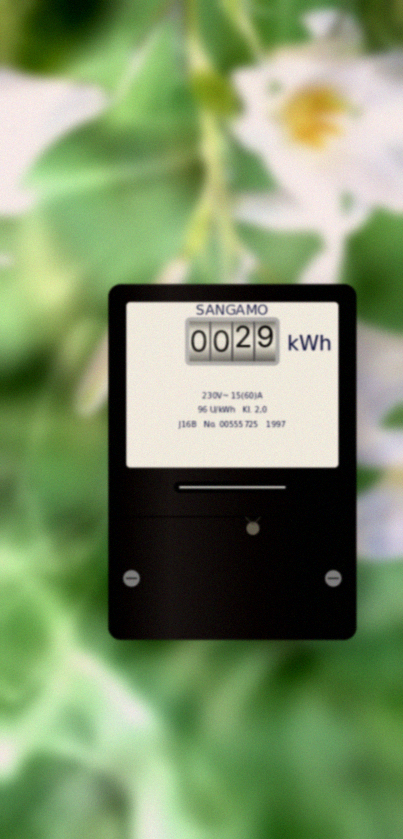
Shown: 29 kWh
